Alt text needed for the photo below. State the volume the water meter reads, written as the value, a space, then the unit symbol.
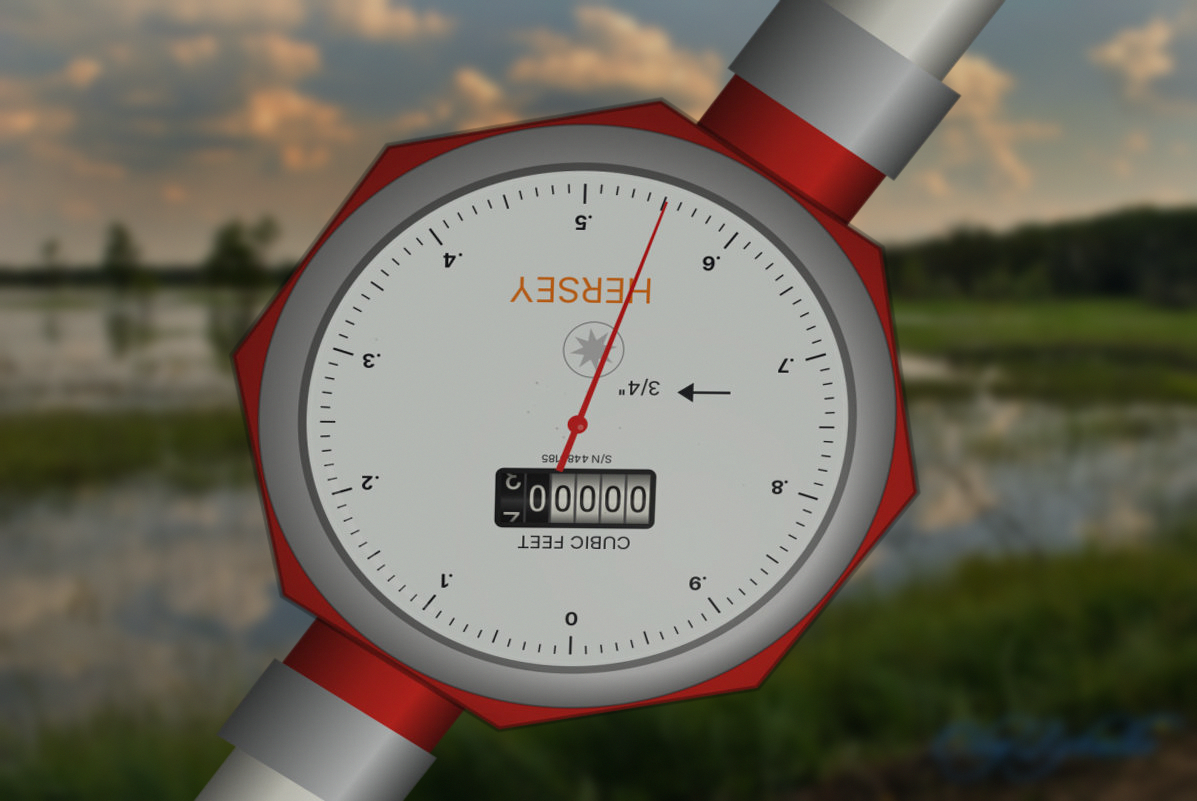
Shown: 2.55 ft³
